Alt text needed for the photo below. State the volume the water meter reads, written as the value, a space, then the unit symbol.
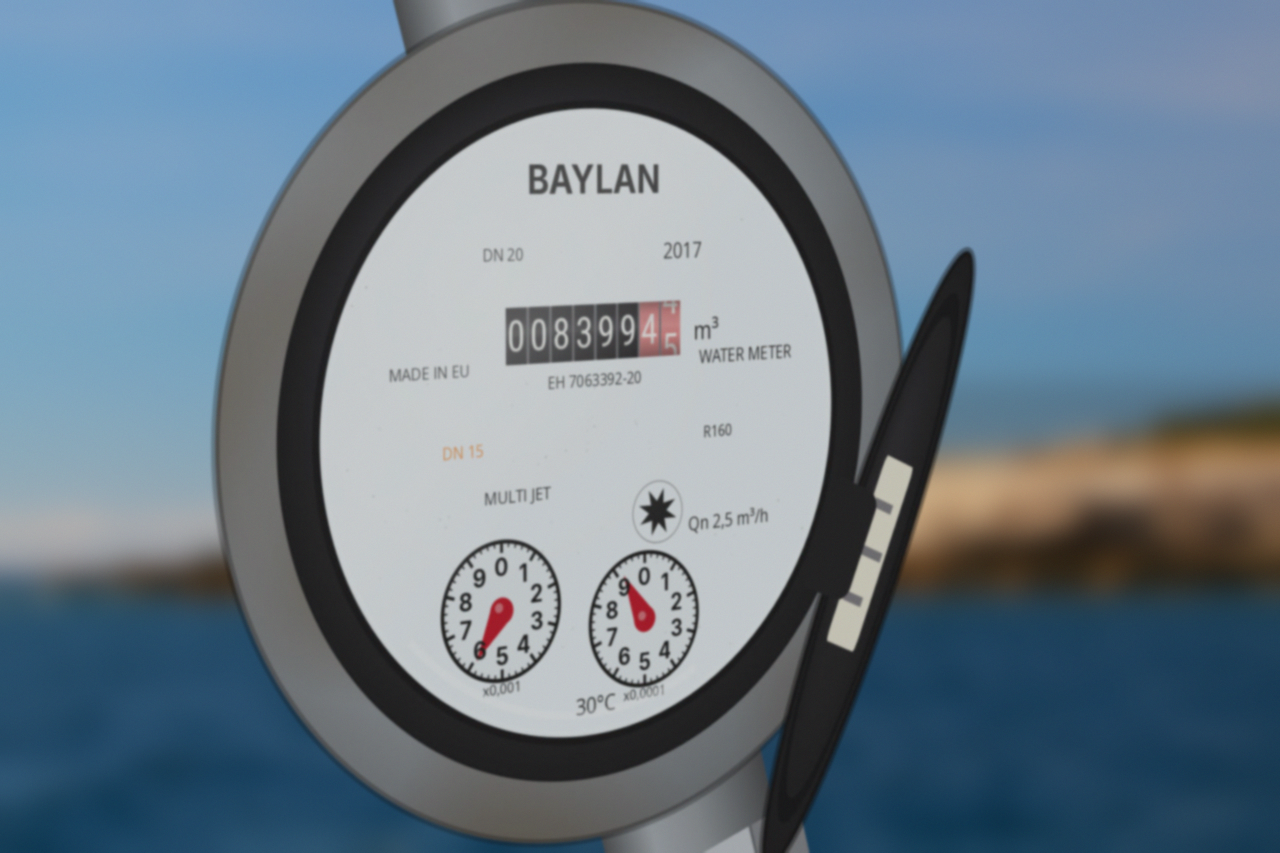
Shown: 8399.4459 m³
